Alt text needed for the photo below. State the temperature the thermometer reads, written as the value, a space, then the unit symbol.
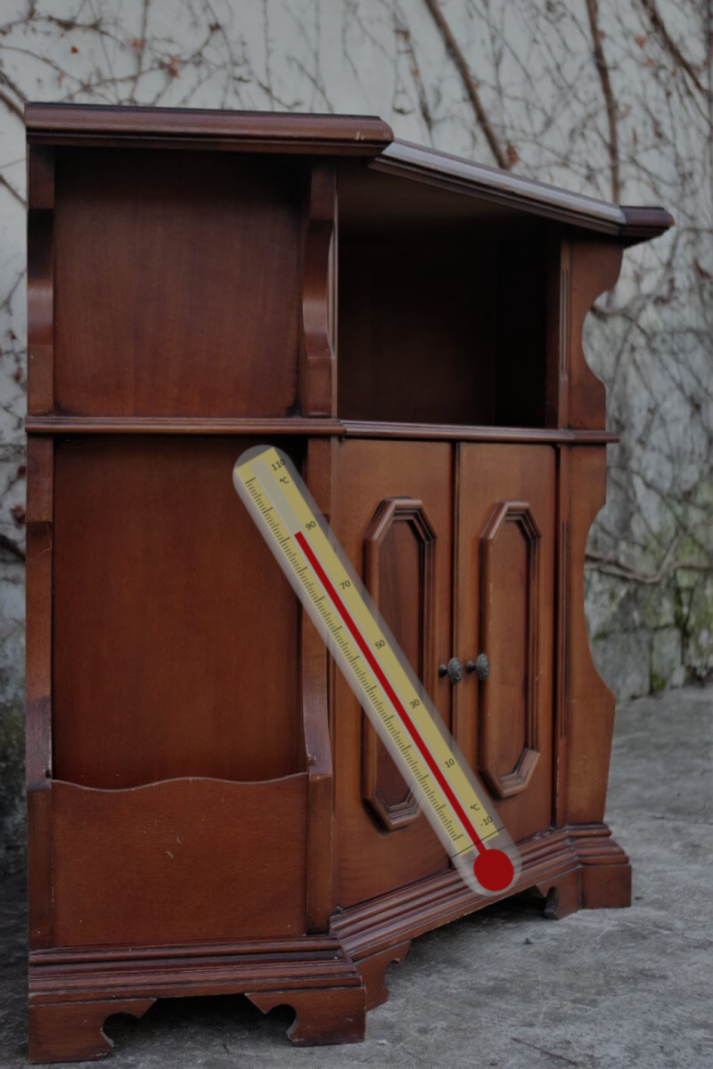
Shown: 90 °C
